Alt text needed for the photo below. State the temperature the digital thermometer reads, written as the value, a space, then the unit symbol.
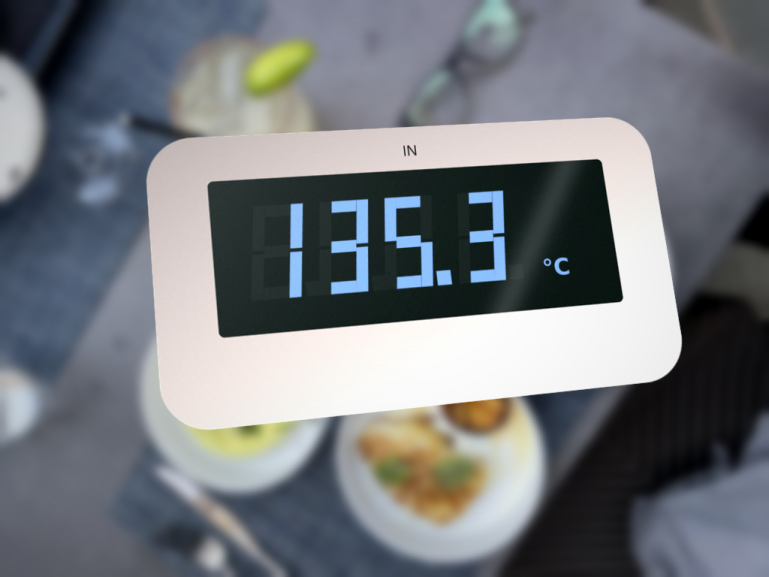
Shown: 135.3 °C
